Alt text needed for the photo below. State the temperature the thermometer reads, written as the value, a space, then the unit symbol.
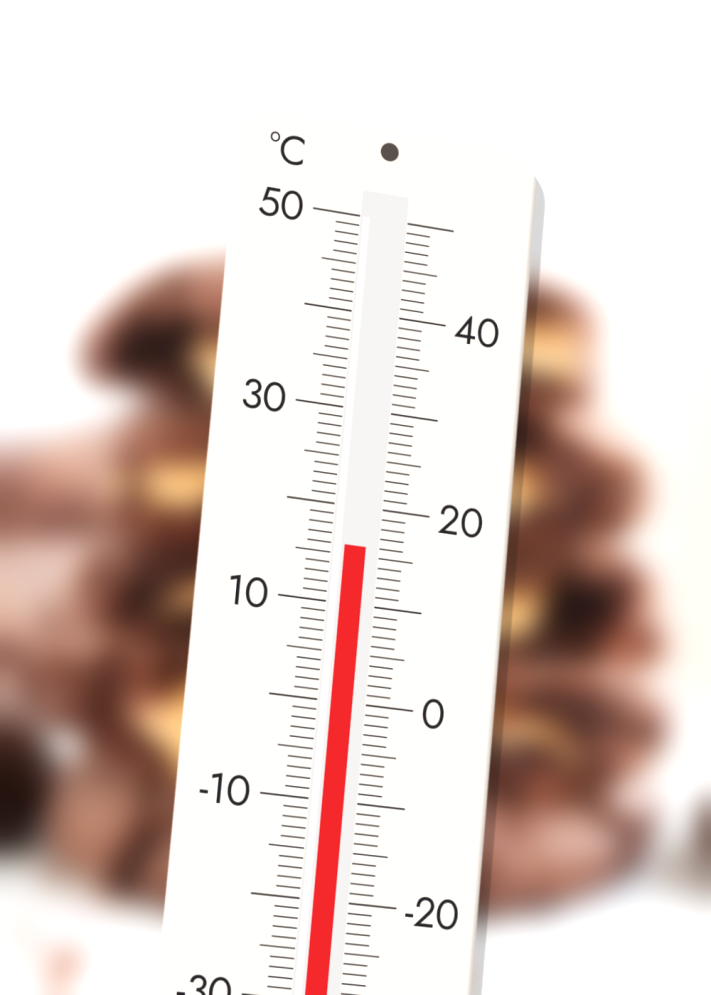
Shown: 16 °C
